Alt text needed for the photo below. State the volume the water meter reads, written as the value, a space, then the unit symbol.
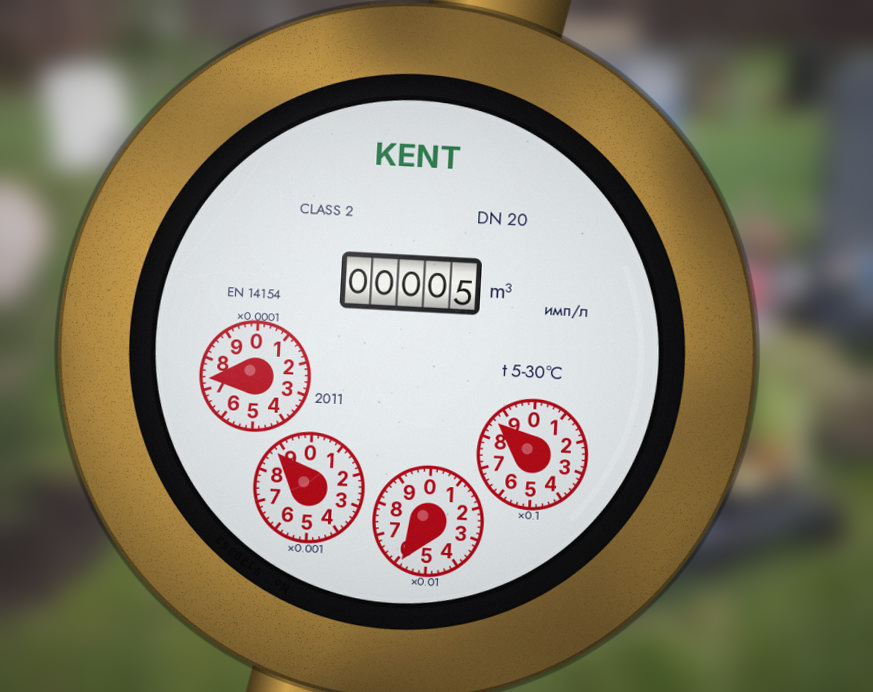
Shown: 4.8587 m³
